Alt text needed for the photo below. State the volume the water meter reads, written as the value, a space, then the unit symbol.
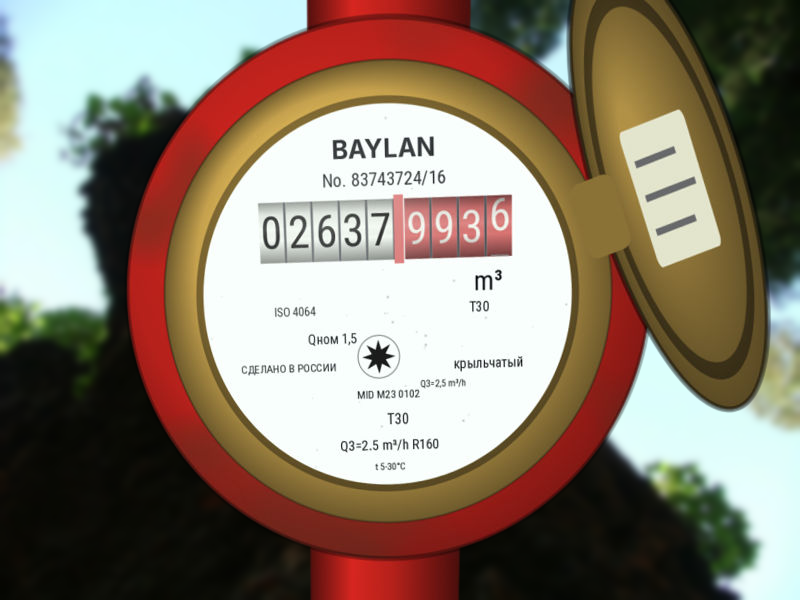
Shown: 2637.9936 m³
